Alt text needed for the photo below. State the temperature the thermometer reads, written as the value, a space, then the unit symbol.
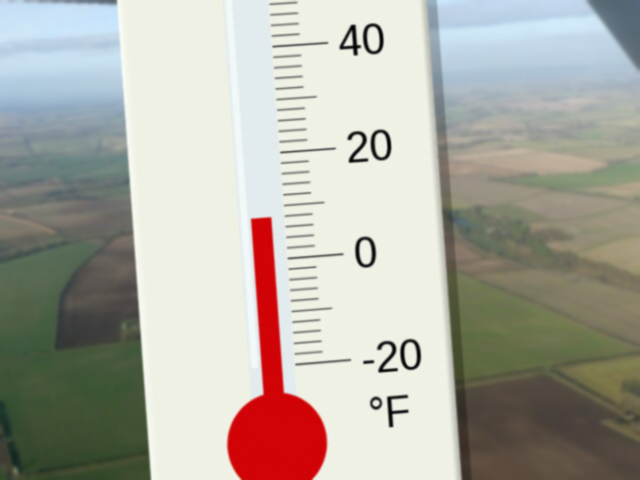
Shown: 8 °F
